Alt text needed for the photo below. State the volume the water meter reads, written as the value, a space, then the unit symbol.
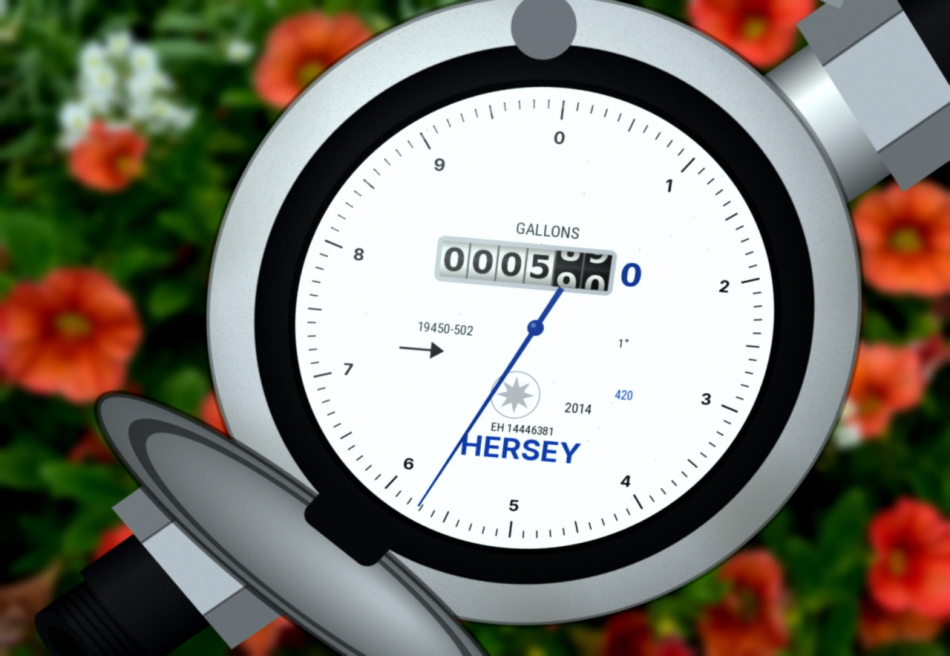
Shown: 5895.7 gal
